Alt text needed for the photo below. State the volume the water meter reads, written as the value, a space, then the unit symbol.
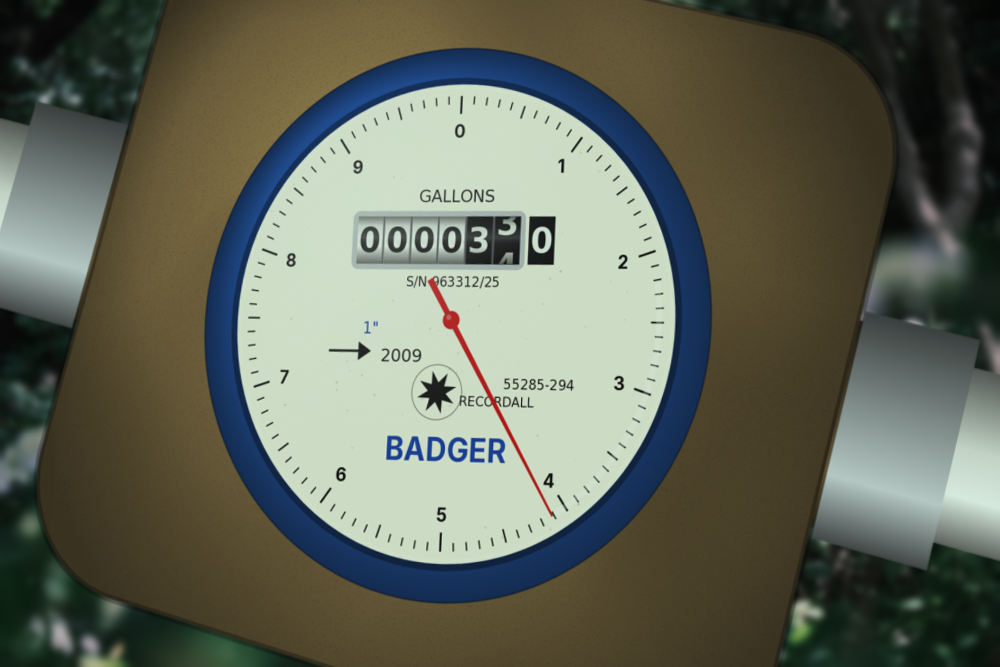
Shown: 334.1 gal
